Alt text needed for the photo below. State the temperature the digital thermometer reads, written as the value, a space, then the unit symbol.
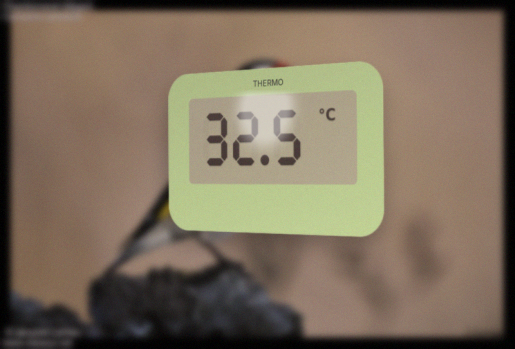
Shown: 32.5 °C
